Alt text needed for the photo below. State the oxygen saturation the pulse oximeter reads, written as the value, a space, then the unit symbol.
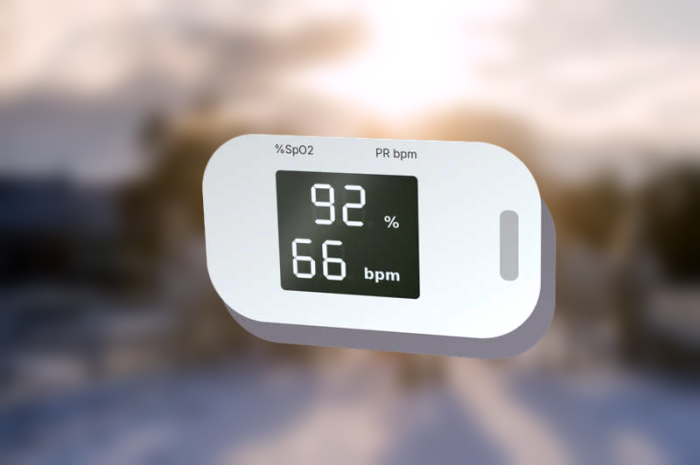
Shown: 92 %
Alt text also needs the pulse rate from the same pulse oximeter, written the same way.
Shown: 66 bpm
